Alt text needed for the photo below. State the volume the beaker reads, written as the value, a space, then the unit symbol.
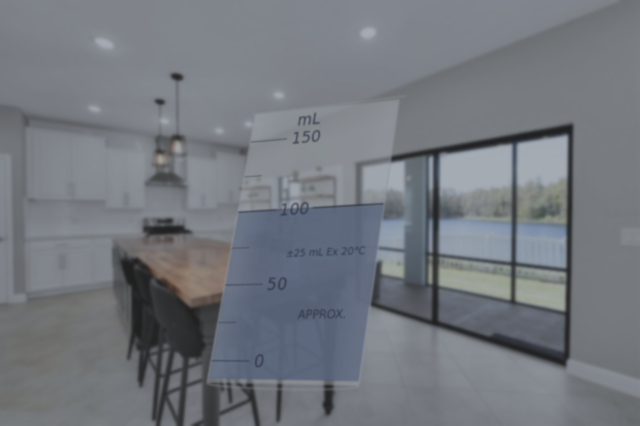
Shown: 100 mL
